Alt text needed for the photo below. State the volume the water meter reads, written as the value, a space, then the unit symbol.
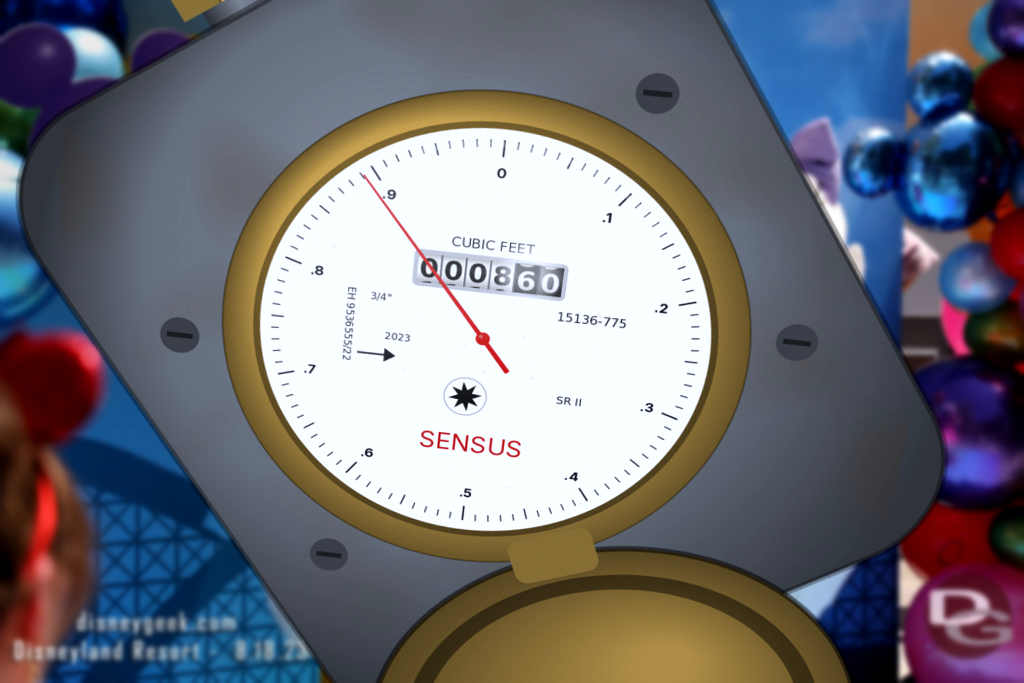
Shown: 859.89 ft³
